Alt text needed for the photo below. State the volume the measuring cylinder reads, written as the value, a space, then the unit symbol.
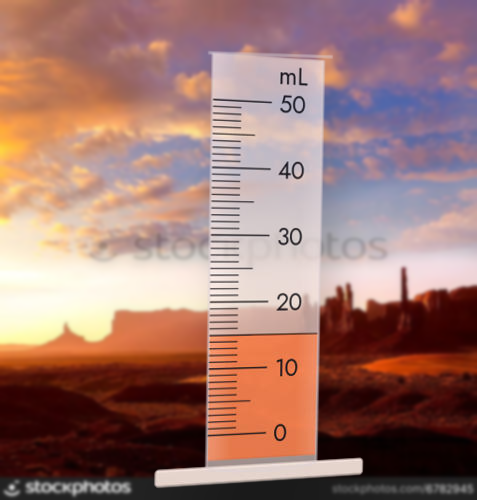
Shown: 15 mL
